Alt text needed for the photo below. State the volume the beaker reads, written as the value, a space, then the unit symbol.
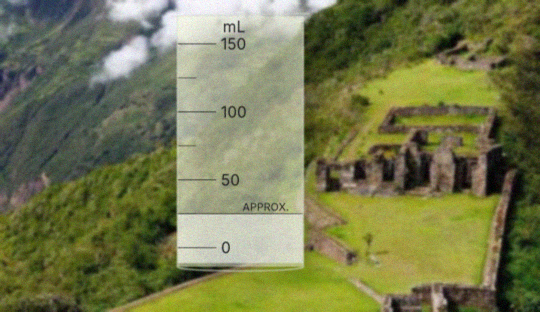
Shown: 25 mL
